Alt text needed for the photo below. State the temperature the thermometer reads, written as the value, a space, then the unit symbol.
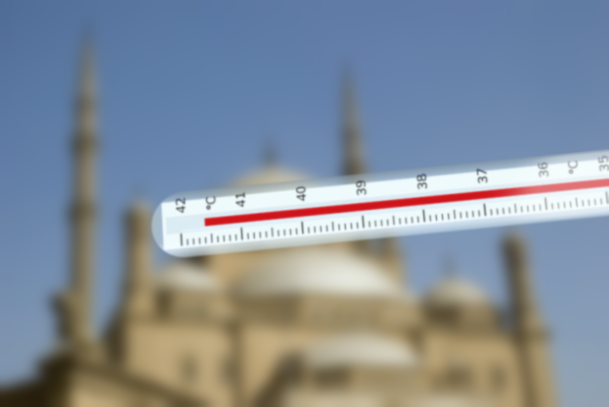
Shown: 41.6 °C
